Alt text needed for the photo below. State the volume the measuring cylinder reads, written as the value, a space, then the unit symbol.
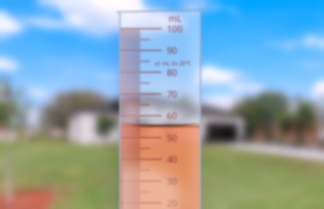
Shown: 55 mL
